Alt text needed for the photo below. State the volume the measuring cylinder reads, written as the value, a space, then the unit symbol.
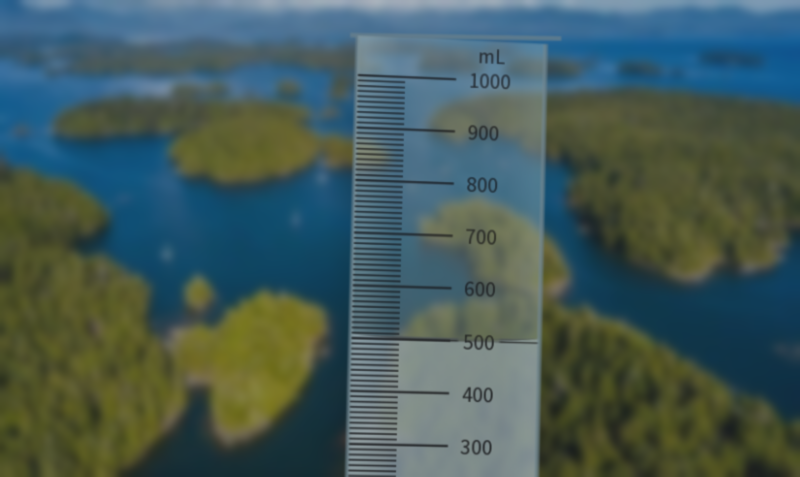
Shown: 500 mL
